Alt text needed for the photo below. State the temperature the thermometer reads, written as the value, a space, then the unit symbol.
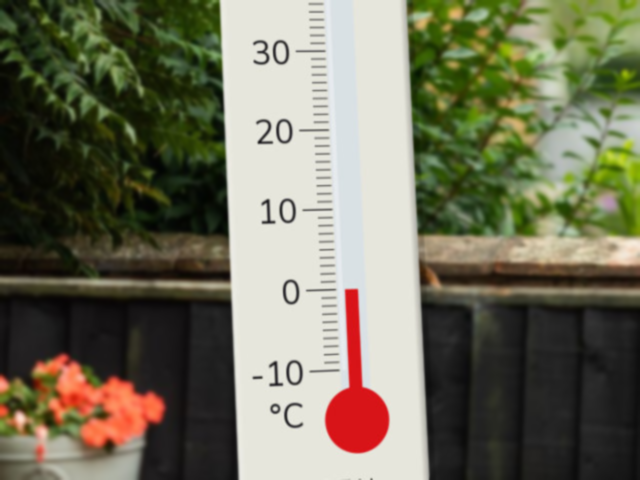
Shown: 0 °C
